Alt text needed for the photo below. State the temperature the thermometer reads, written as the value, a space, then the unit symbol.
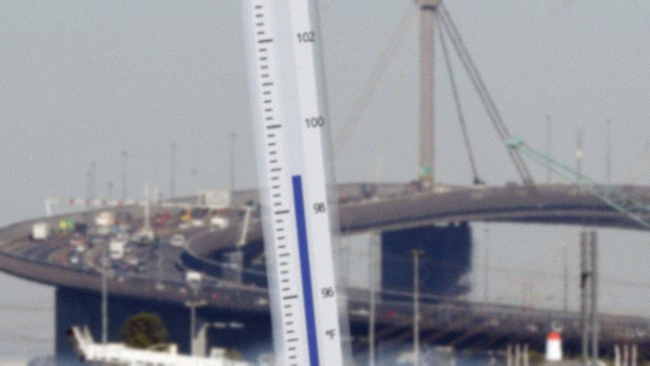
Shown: 98.8 °F
